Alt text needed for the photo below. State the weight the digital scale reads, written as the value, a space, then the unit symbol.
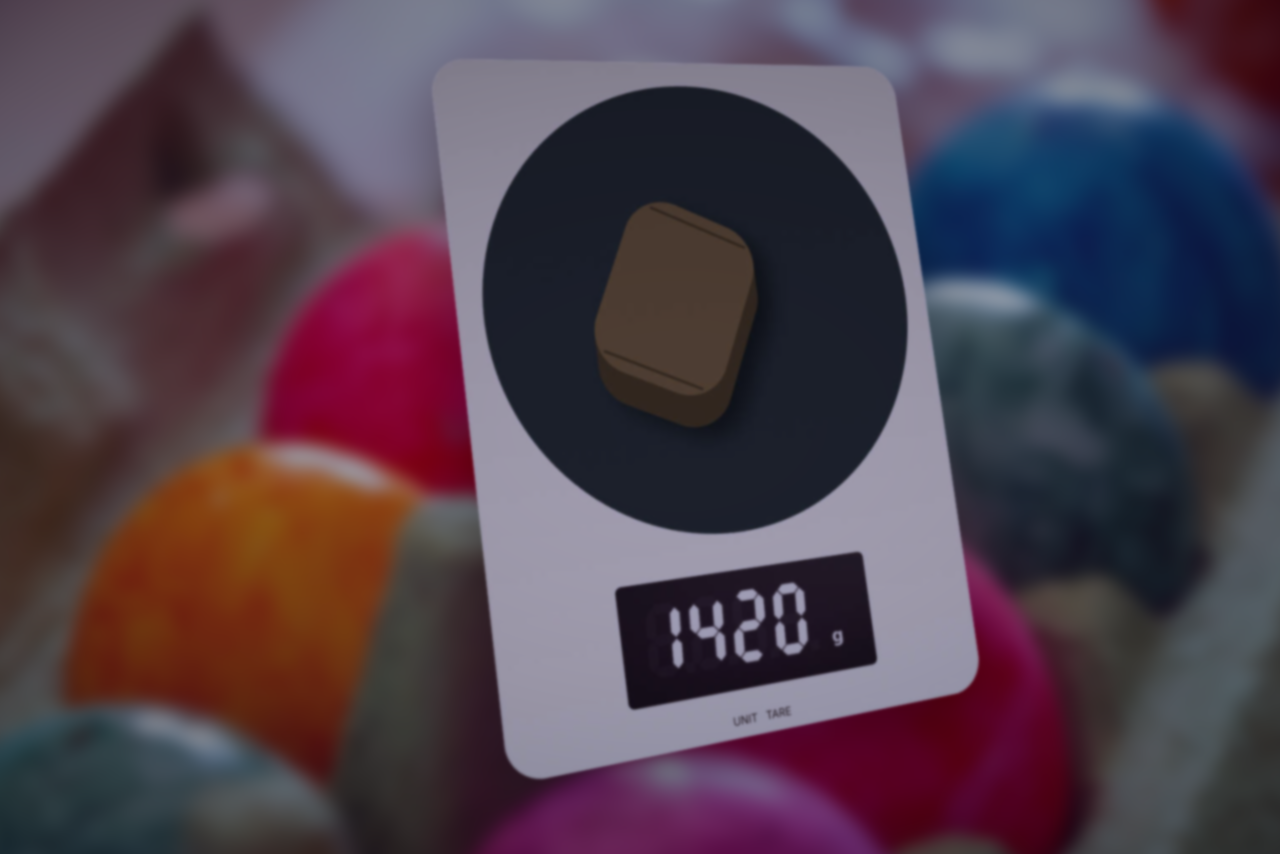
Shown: 1420 g
